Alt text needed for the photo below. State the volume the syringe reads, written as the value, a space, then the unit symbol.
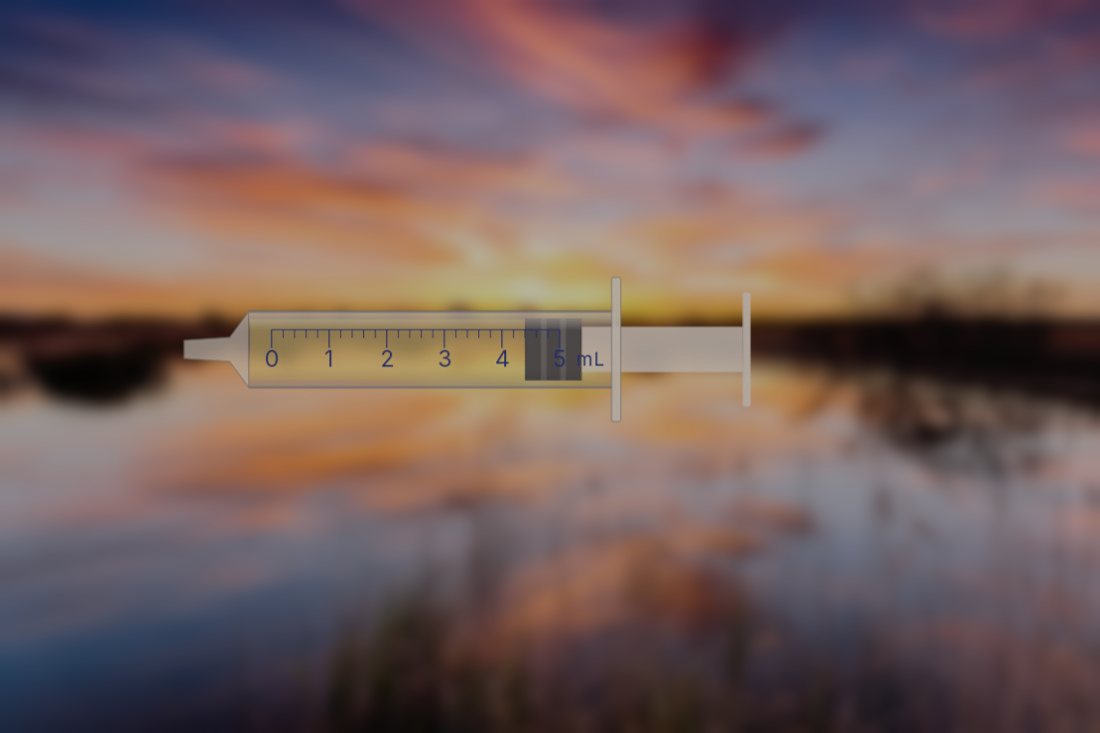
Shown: 4.4 mL
